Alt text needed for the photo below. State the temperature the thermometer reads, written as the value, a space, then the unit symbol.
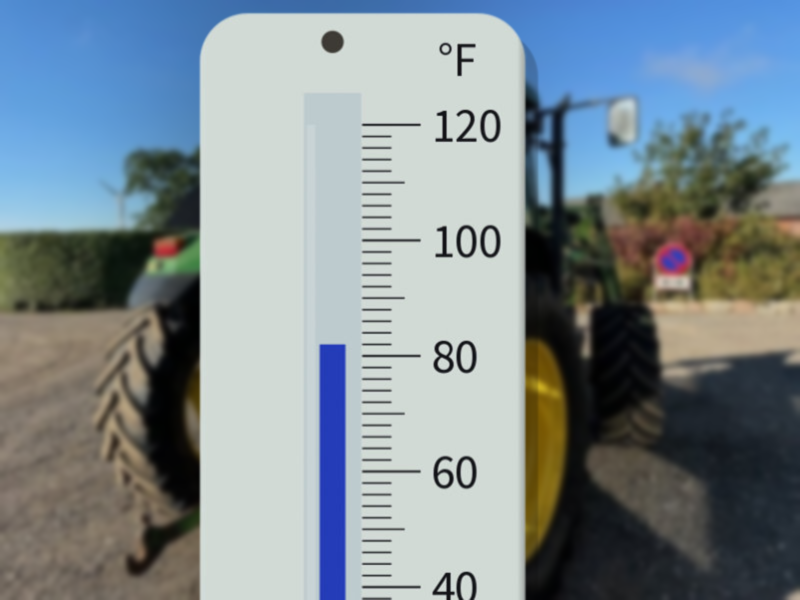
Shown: 82 °F
